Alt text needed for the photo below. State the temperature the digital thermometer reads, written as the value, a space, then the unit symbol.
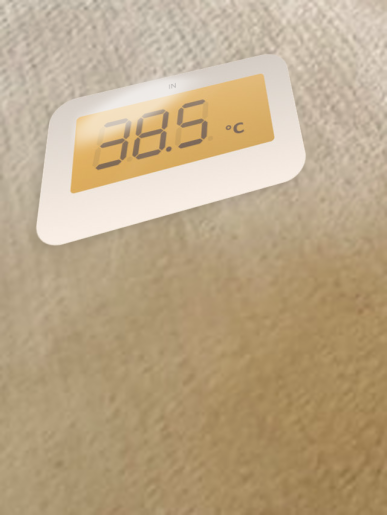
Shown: 38.5 °C
